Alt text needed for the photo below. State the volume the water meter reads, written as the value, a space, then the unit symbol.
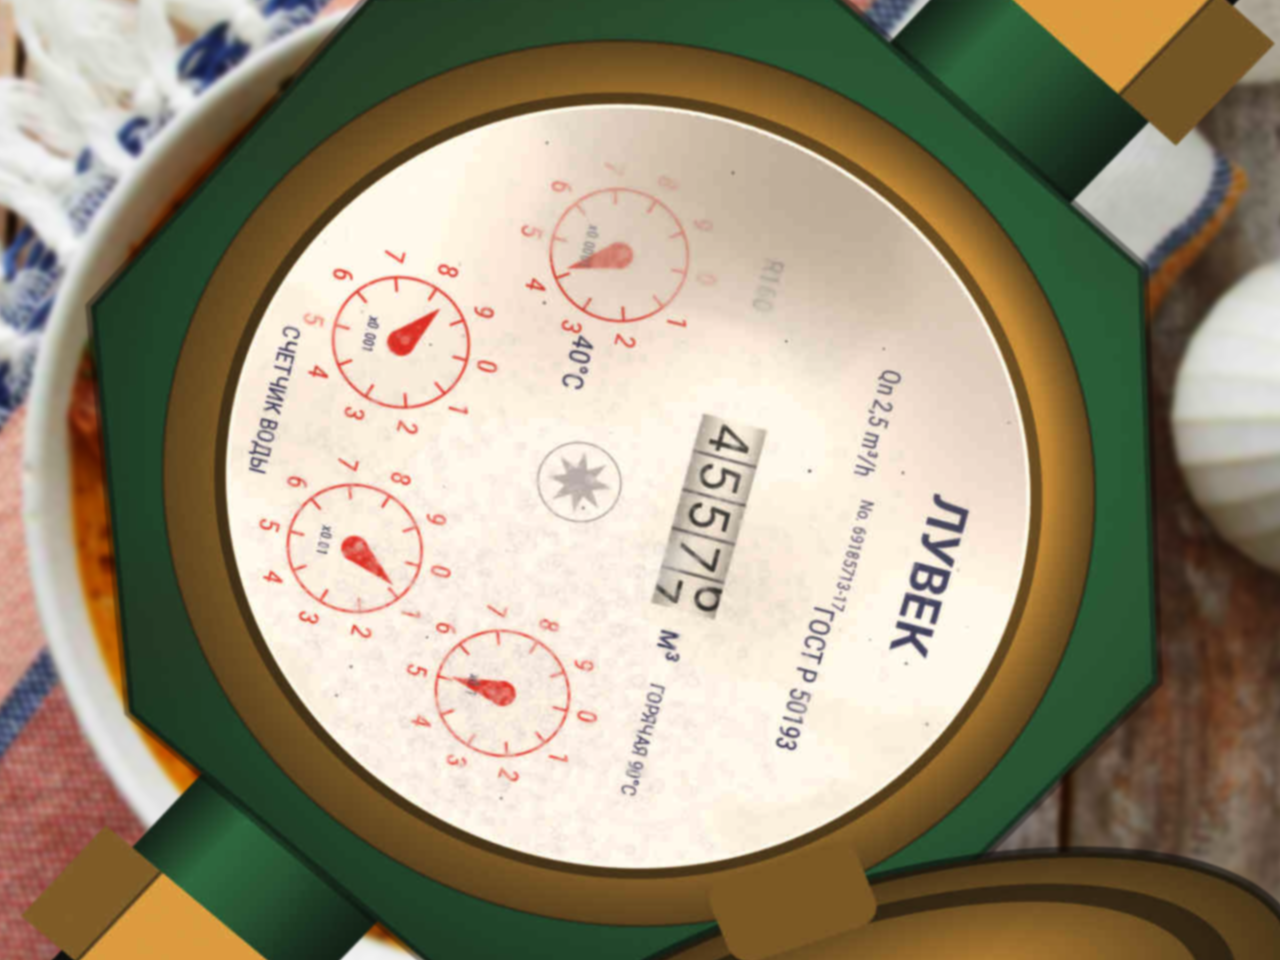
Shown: 45576.5084 m³
